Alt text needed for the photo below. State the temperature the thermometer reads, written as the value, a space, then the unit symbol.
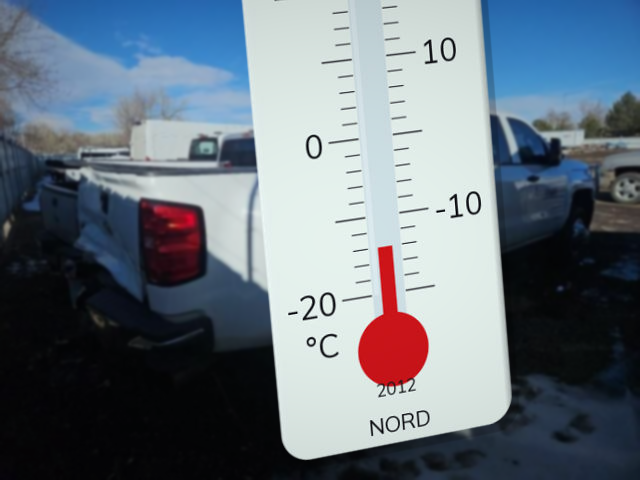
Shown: -14 °C
